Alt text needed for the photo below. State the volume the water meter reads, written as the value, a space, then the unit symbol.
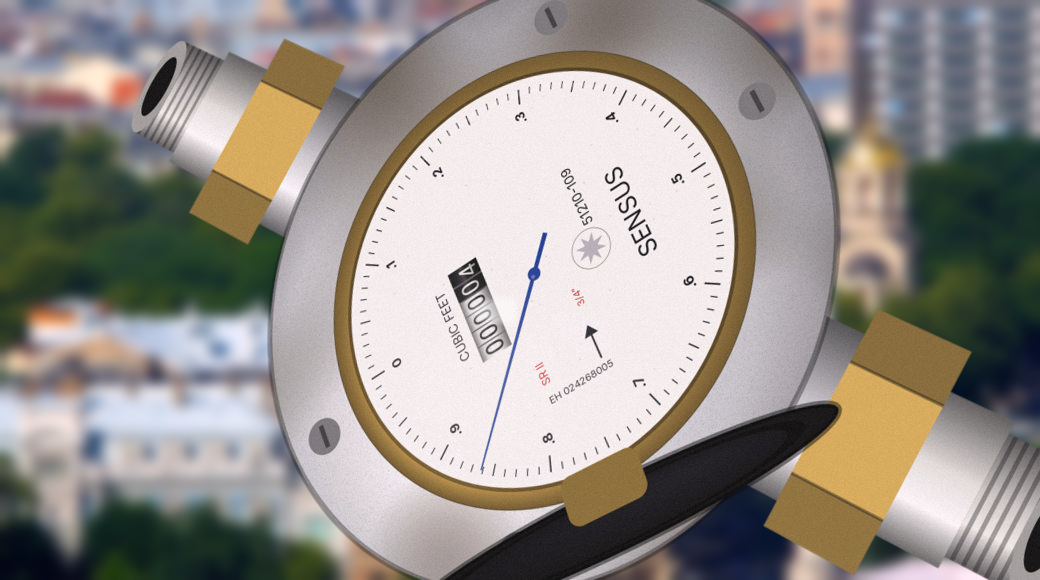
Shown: 3.86 ft³
